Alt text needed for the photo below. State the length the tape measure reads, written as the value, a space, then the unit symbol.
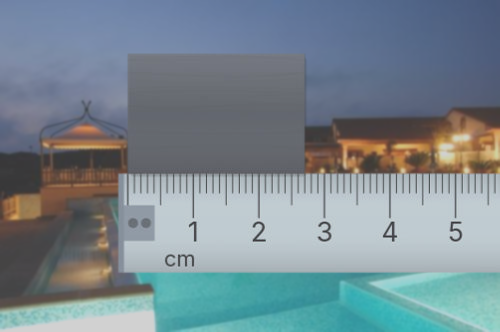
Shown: 2.7 cm
